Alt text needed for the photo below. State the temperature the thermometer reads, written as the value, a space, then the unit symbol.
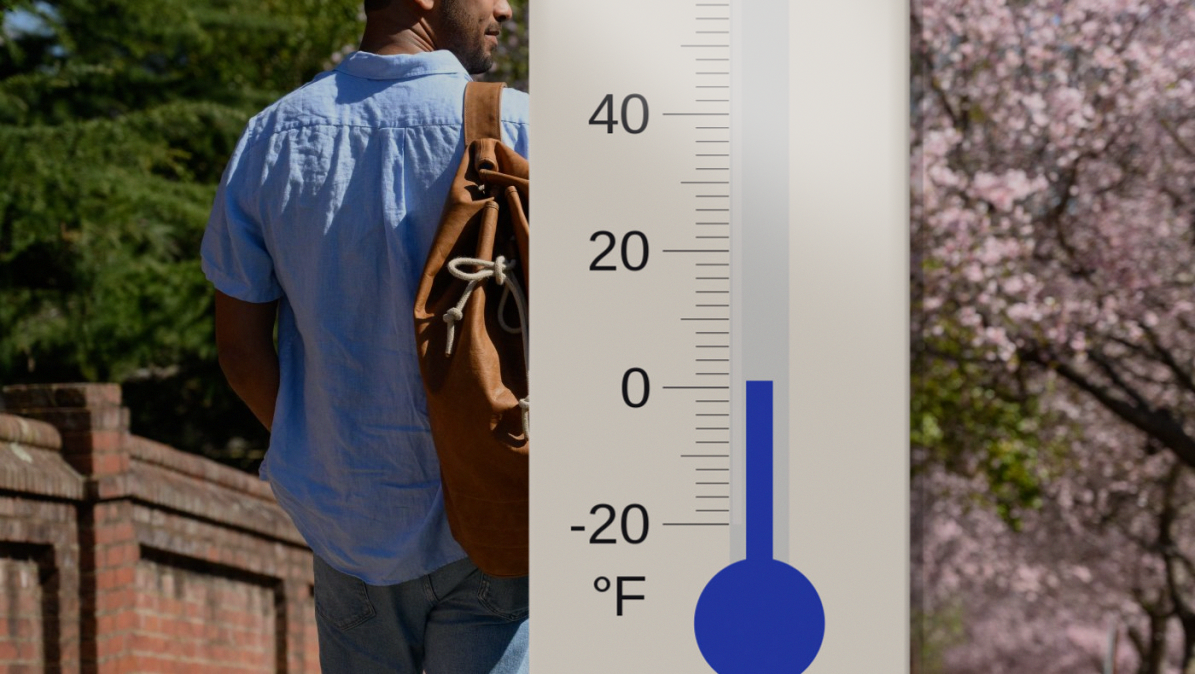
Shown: 1 °F
